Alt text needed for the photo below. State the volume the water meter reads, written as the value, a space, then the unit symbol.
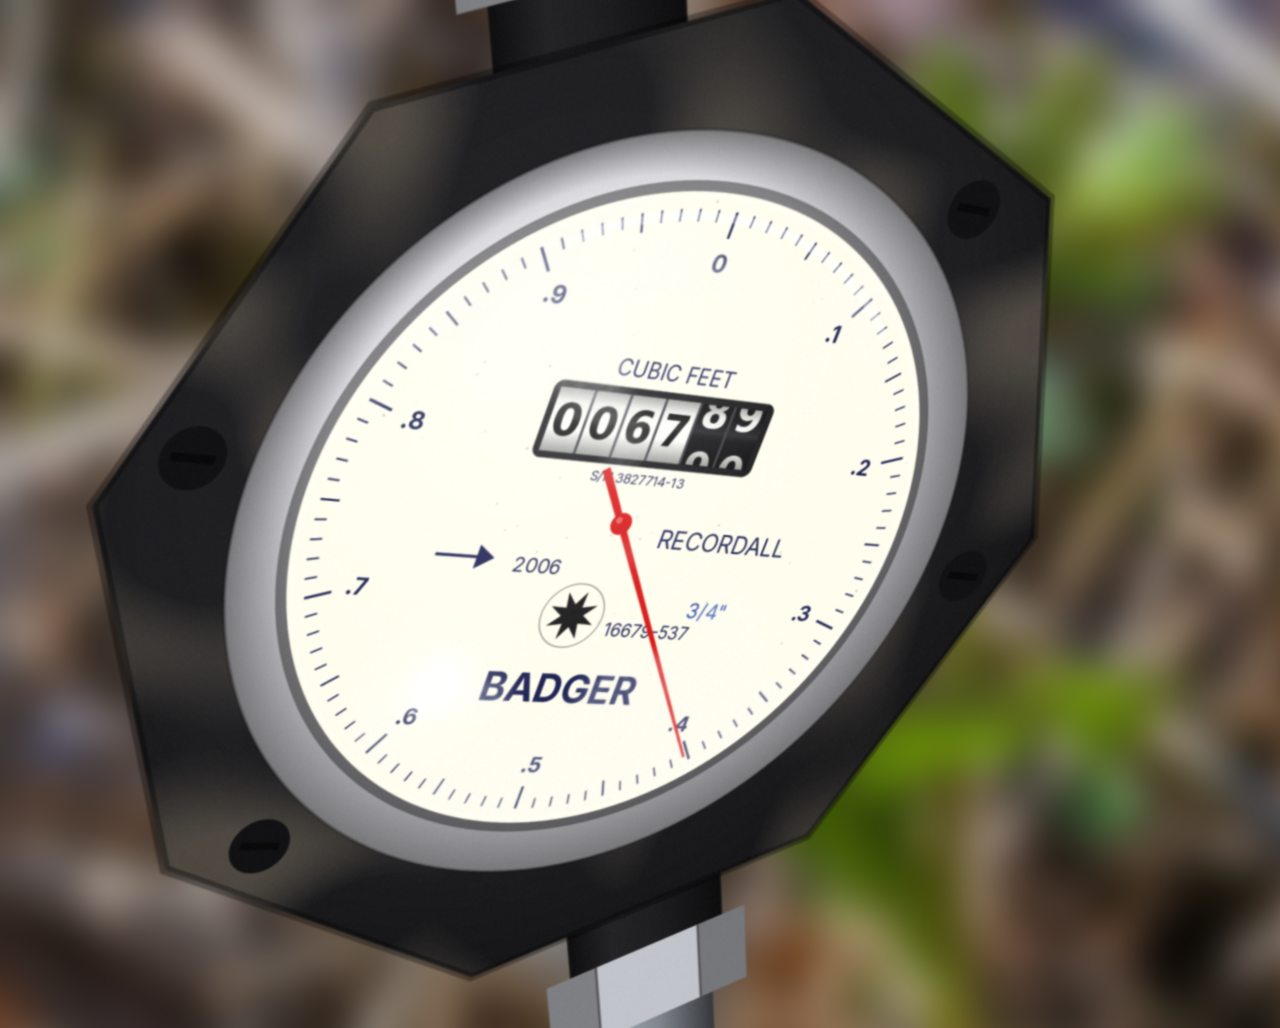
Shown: 6789.40 ft³
